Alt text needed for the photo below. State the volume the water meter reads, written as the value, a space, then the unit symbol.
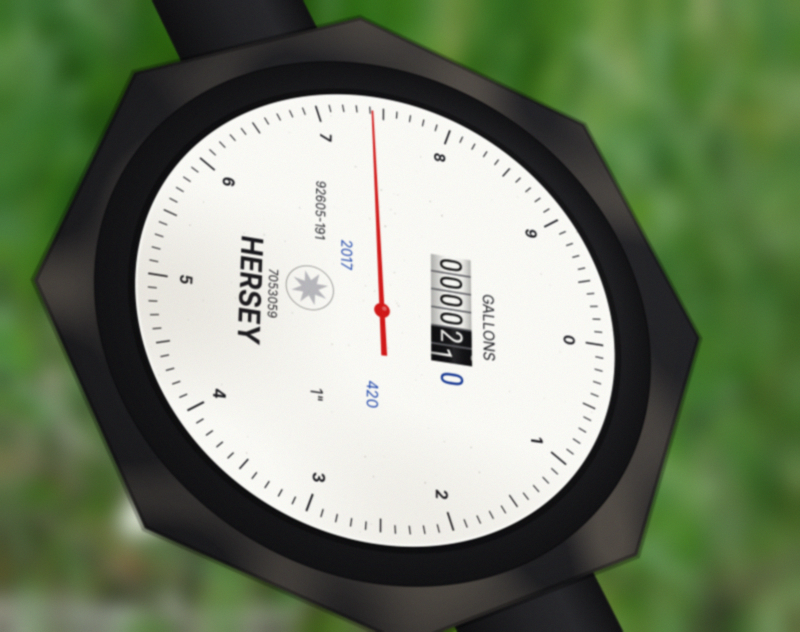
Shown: 207.4 gal
